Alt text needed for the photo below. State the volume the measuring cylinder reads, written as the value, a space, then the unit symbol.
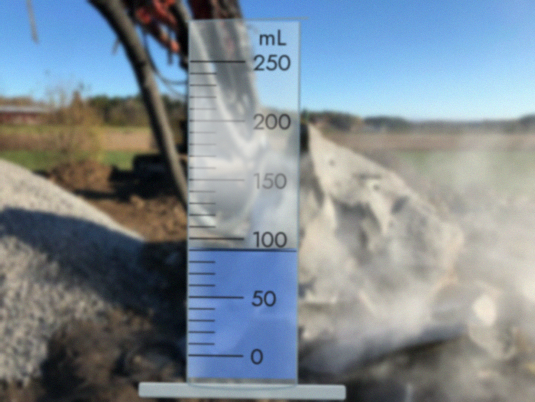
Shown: 90 mL
